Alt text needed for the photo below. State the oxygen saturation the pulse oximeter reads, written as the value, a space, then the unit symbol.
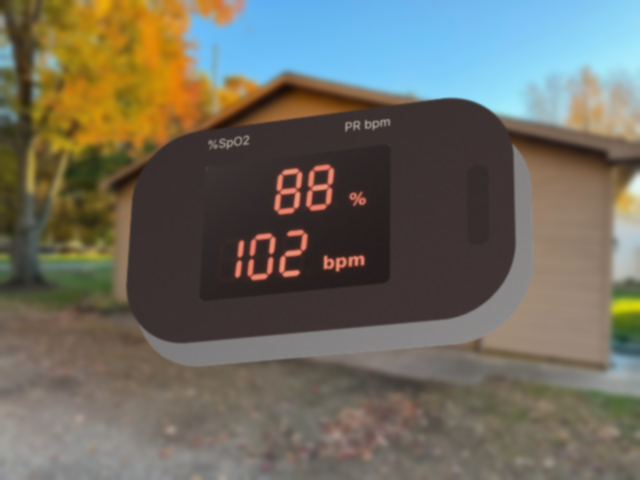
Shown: 88 %
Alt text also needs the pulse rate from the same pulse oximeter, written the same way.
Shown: 102 bpm
